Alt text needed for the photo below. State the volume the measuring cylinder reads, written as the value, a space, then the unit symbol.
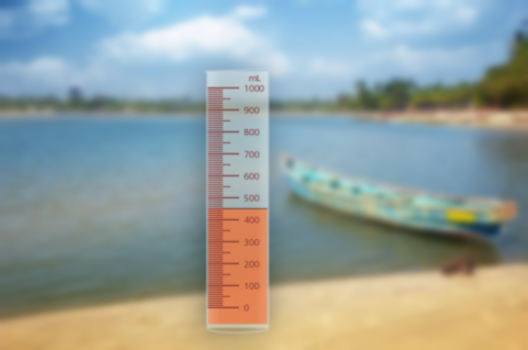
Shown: 450 mL
